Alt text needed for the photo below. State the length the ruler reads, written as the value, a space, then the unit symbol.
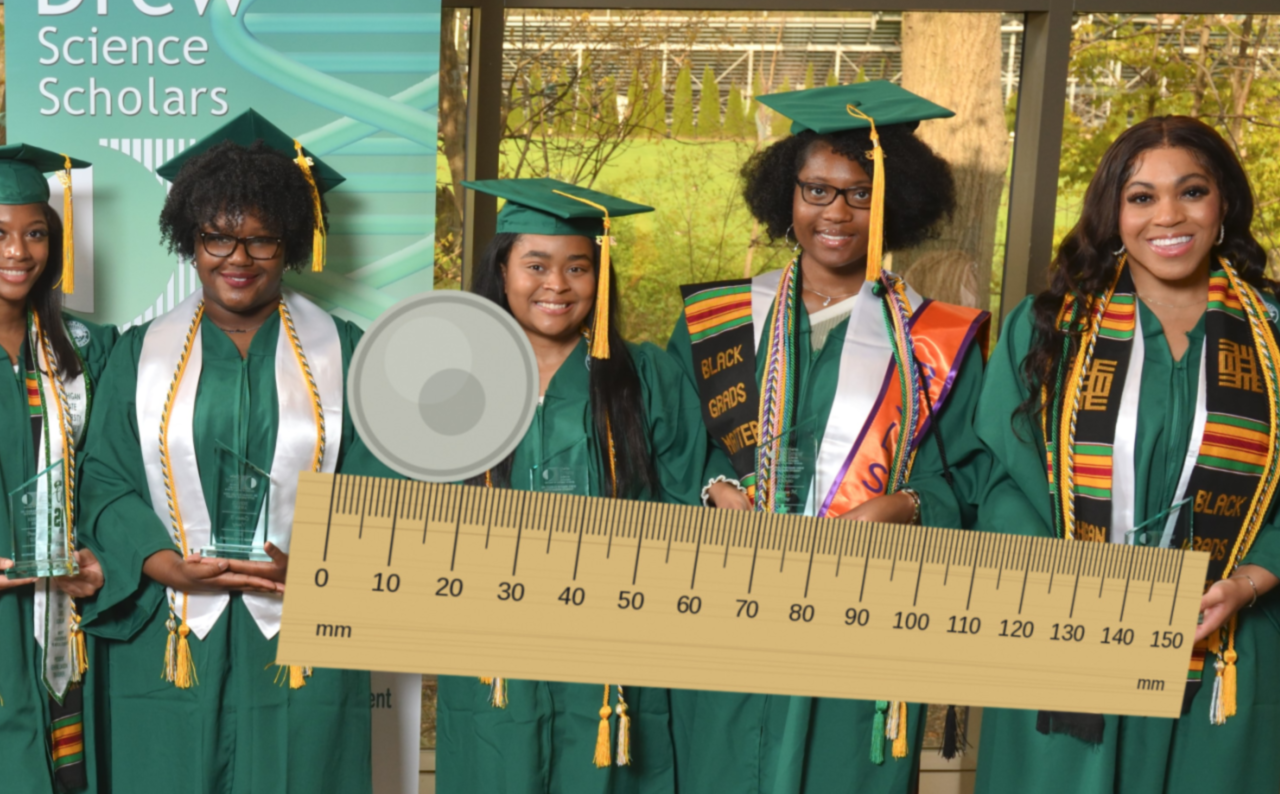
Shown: 30 mm
